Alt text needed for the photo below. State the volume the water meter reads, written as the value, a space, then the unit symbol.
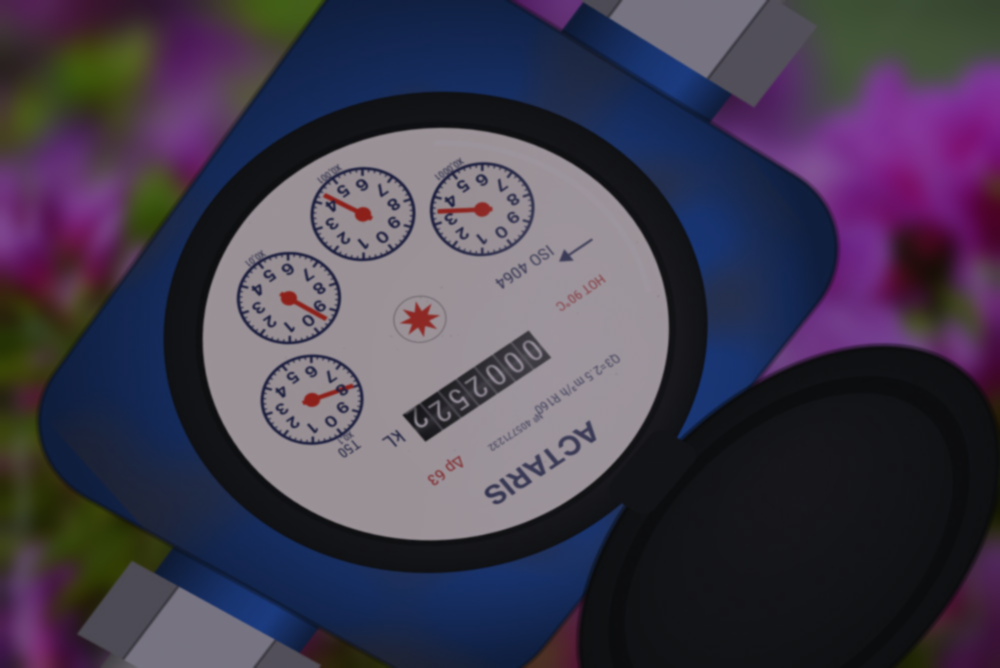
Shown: 2521.7943 kL
